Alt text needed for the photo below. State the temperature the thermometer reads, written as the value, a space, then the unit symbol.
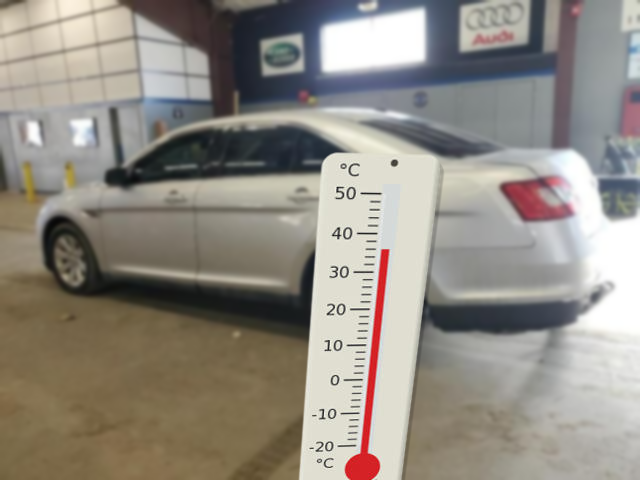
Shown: 36 °C
